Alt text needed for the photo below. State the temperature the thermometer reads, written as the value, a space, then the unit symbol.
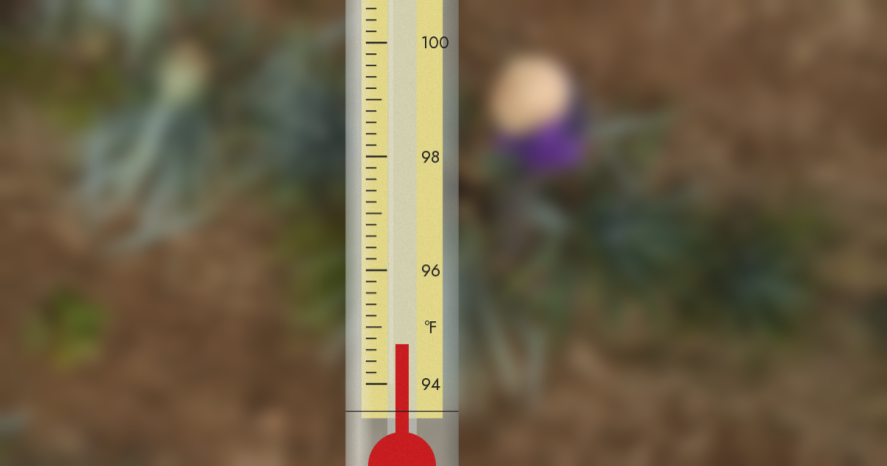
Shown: 94.7 °F
